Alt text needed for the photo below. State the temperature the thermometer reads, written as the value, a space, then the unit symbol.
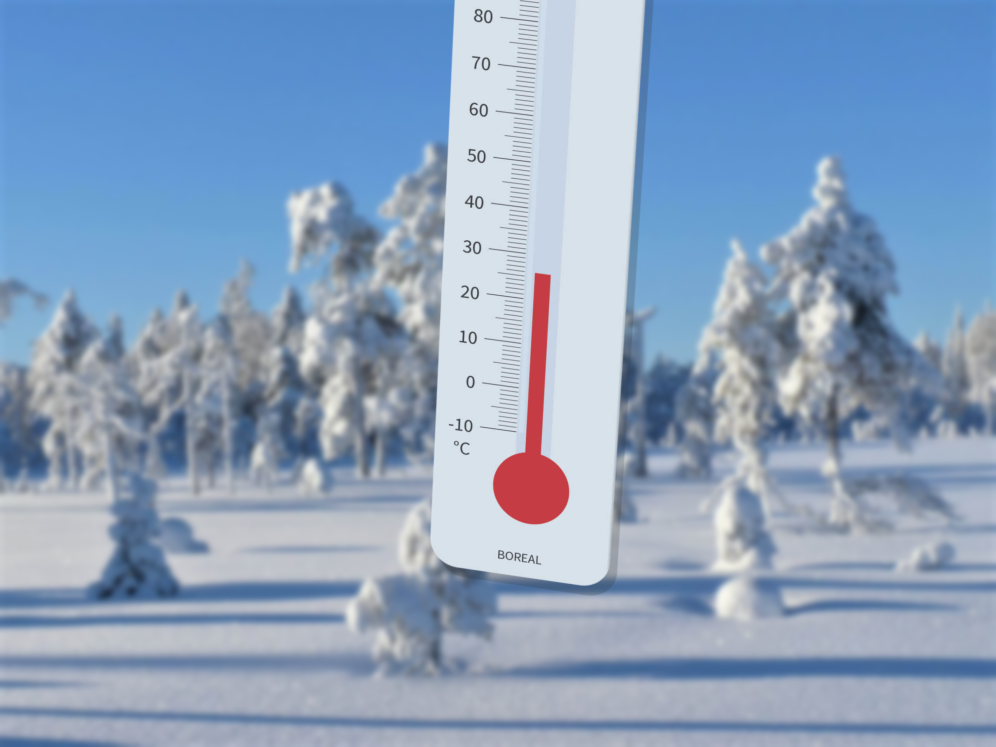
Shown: 26 °C
